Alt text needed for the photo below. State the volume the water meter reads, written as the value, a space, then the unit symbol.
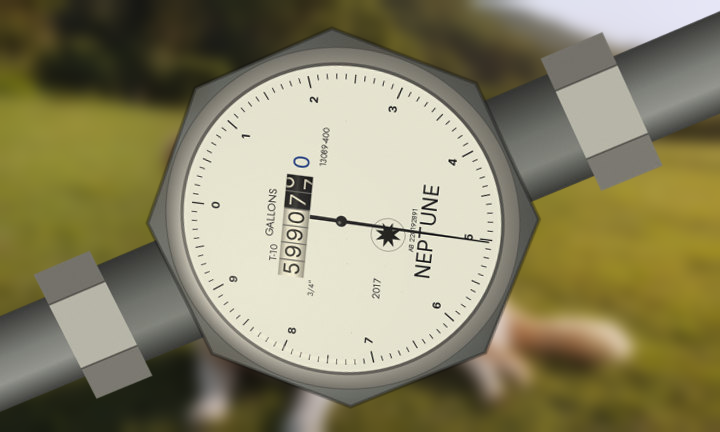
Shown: 5990765.0 gal
